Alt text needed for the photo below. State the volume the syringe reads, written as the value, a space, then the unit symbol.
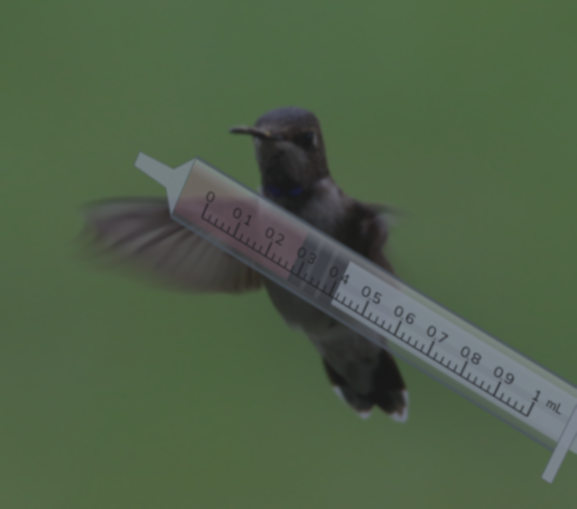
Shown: 0.28 mL
